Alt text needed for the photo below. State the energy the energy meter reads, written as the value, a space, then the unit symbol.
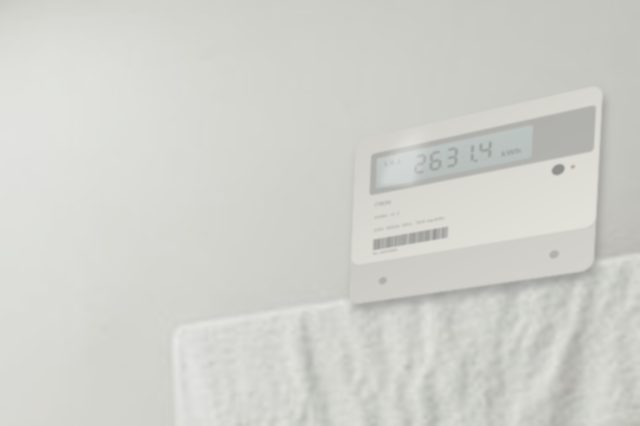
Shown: 2631.4 kWh
